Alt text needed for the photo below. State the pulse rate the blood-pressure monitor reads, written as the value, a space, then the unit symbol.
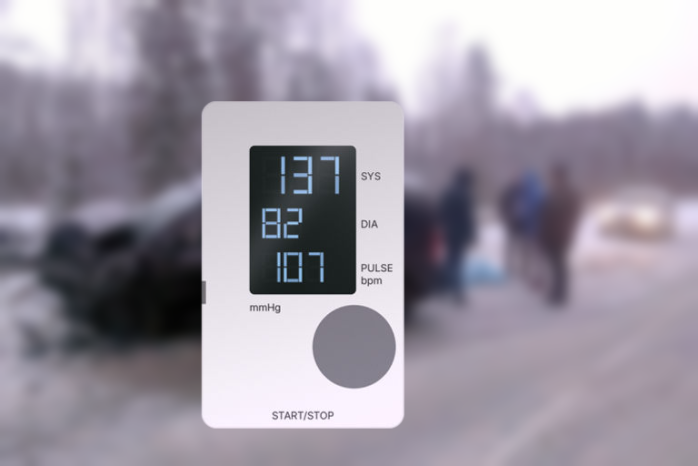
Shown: 107 bpm
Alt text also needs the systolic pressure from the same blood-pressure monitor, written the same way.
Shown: 137 mmHg
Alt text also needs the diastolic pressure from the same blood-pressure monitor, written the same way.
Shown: 82 mmHg
